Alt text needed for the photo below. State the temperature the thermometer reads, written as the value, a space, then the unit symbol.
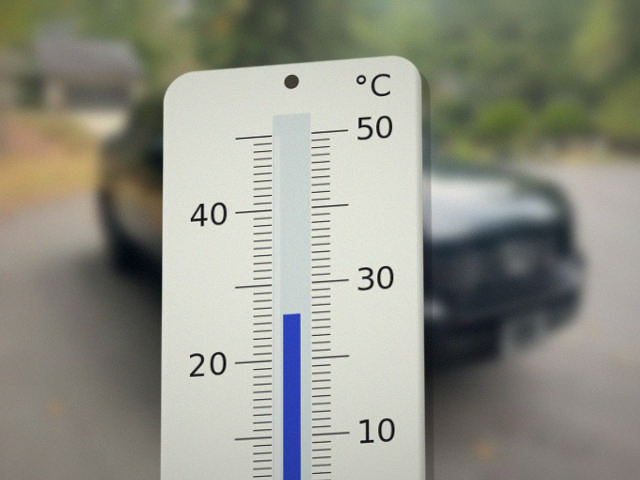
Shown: 26 °C
